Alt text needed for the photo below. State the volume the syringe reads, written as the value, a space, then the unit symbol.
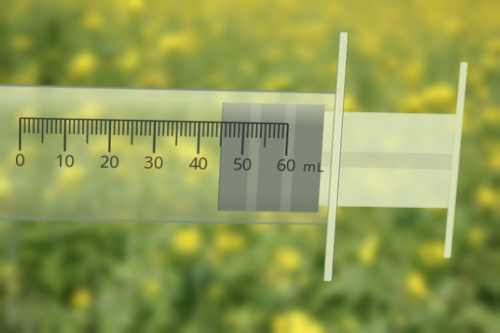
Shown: 45 mL
